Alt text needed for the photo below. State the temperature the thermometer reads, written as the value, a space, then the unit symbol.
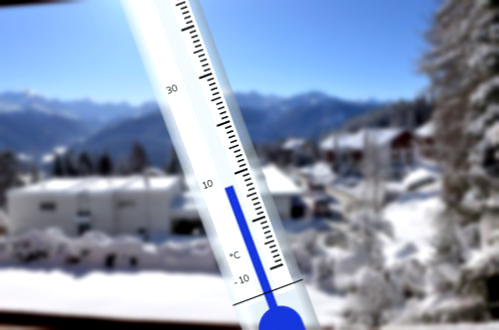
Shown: 8 °C
